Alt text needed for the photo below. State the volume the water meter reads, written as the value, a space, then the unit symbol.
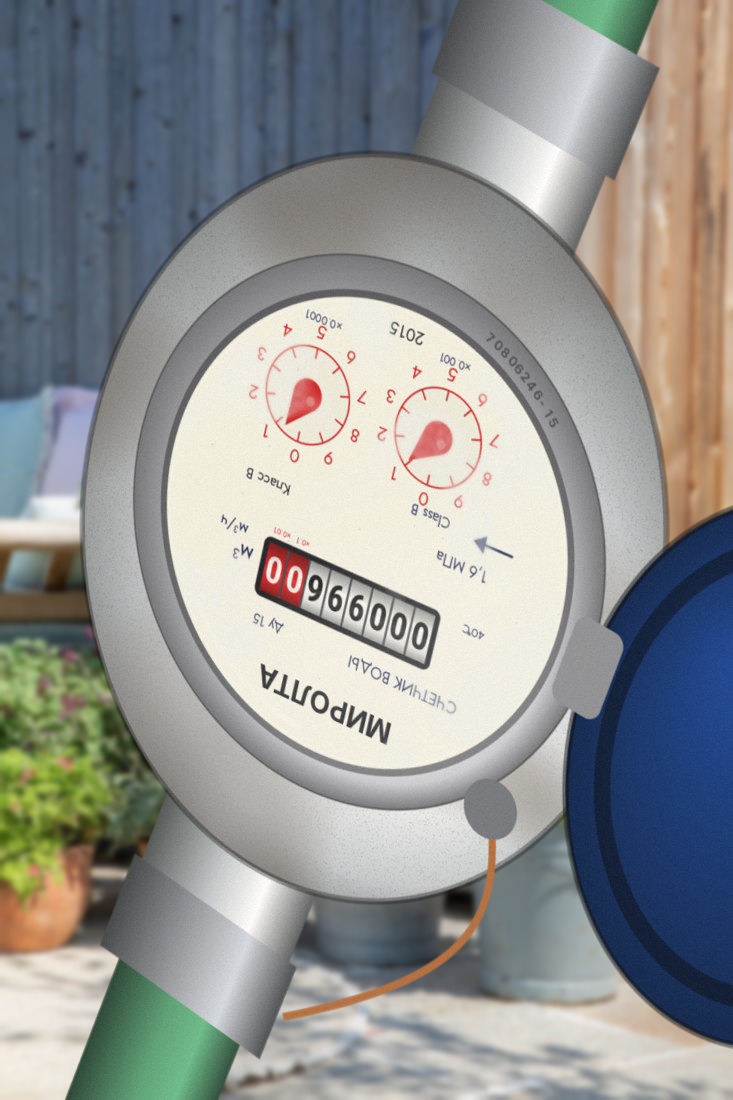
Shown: 996.0010 m³
